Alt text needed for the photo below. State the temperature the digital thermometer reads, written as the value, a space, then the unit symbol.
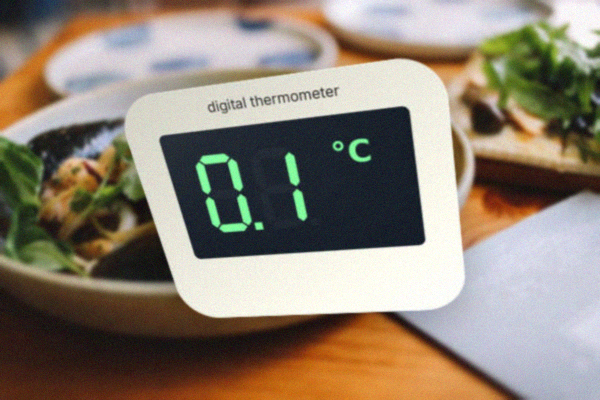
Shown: 0.1 °C
